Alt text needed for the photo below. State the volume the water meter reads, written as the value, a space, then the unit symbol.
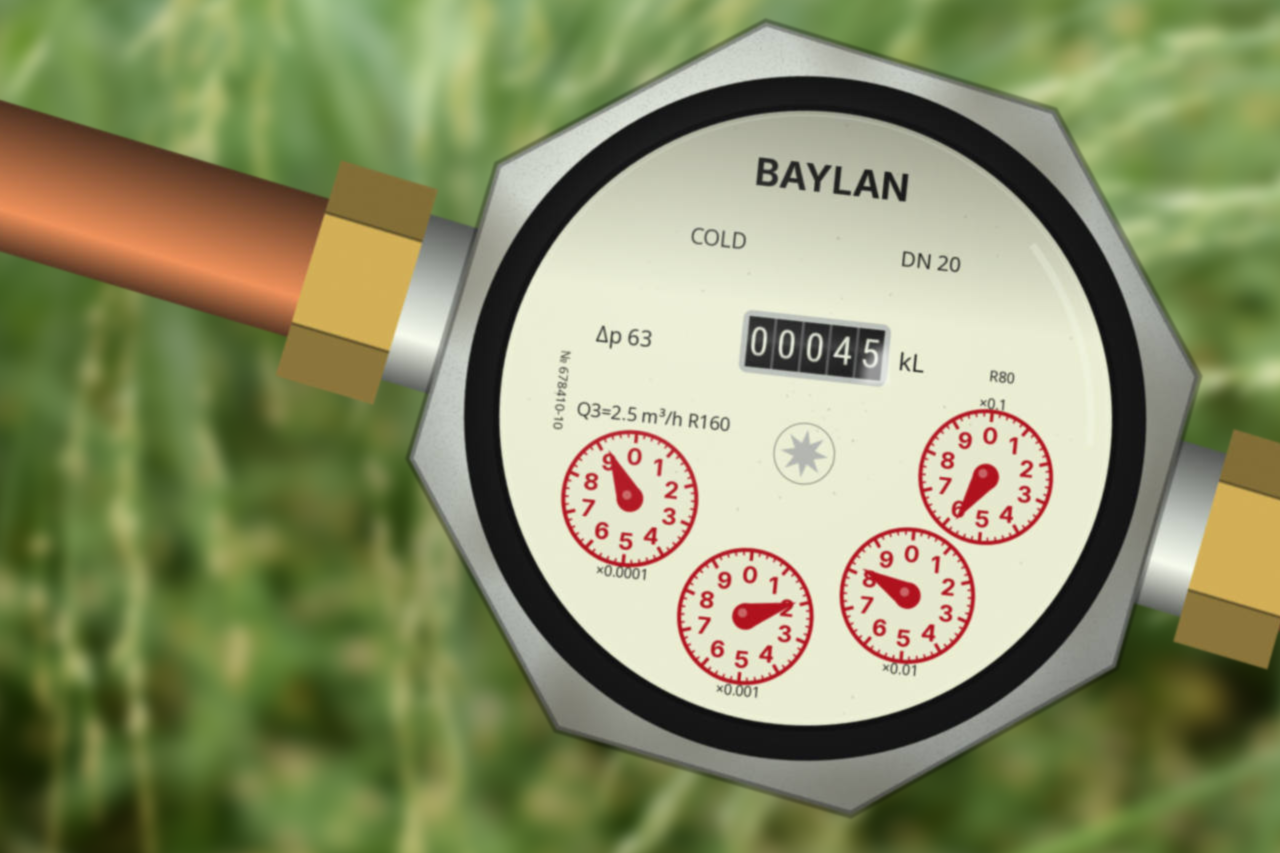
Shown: 45.5819 kL
